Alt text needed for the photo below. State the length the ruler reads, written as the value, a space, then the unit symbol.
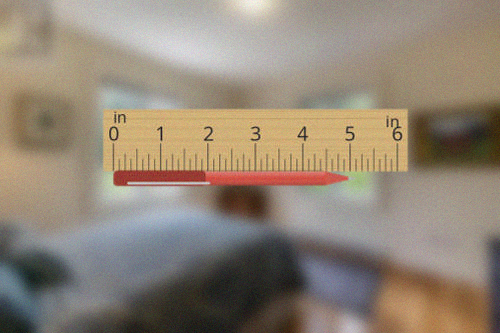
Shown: 5.125 in
